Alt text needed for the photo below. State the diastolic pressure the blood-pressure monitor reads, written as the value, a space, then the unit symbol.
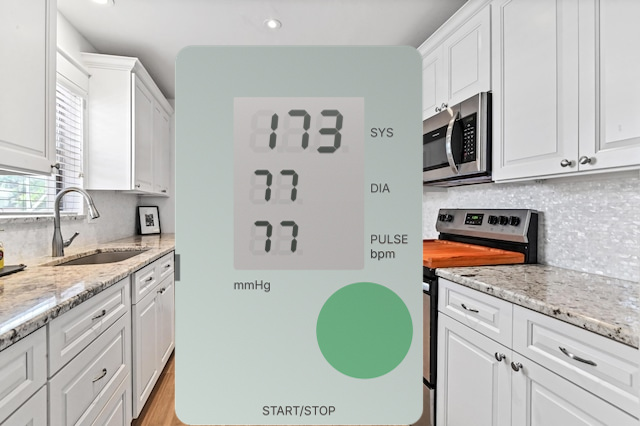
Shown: 77 mmHg
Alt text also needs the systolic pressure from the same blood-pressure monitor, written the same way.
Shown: 173 mmHg
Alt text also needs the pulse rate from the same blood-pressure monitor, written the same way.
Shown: 77 bpm
